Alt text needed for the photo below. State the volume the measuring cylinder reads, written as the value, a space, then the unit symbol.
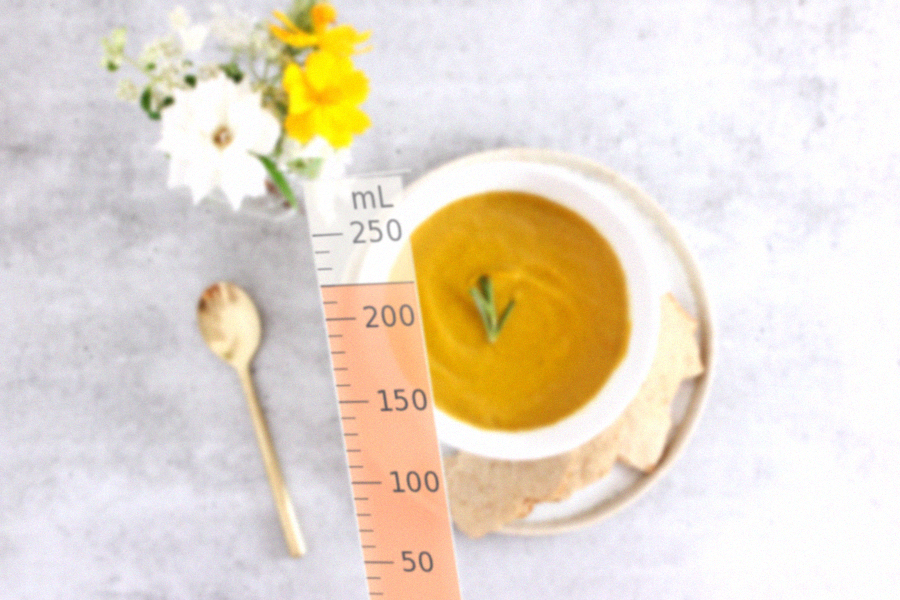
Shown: 220 mL
